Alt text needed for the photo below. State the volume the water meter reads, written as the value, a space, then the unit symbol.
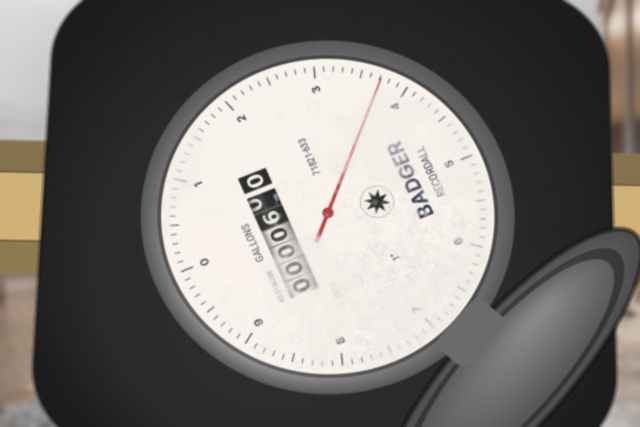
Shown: 603.7 gal
